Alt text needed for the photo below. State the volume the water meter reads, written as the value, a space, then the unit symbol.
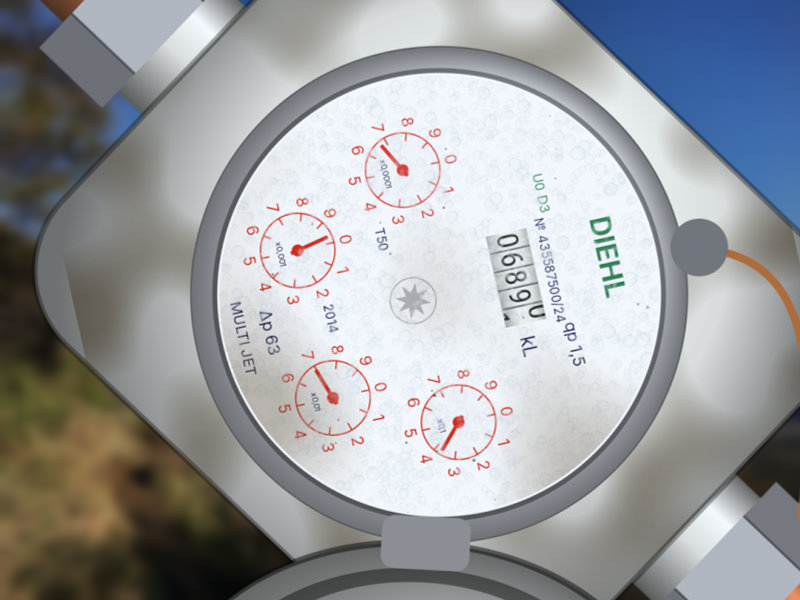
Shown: 6890.3696 kL
